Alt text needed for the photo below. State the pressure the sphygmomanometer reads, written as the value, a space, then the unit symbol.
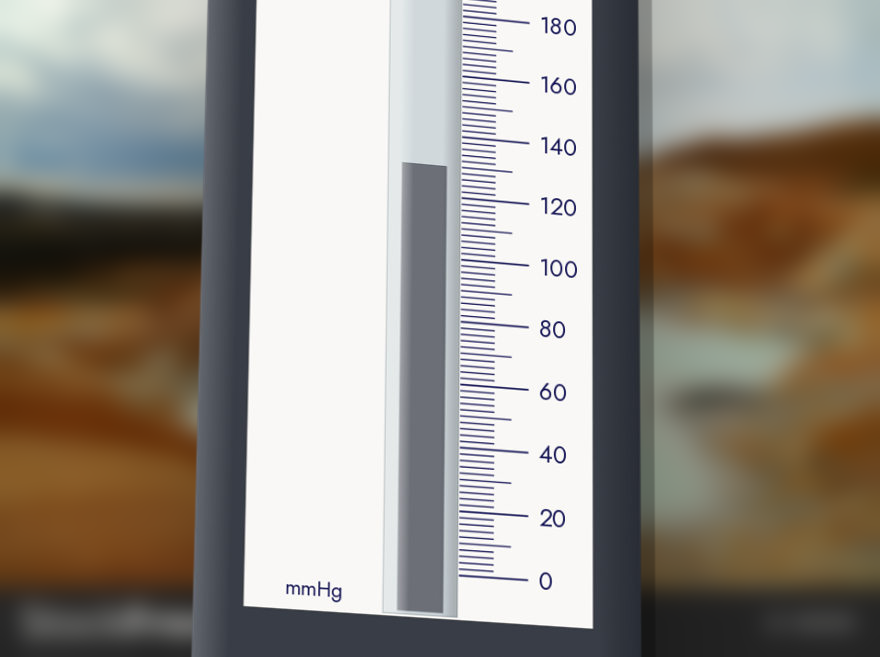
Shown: 130 mmHg
